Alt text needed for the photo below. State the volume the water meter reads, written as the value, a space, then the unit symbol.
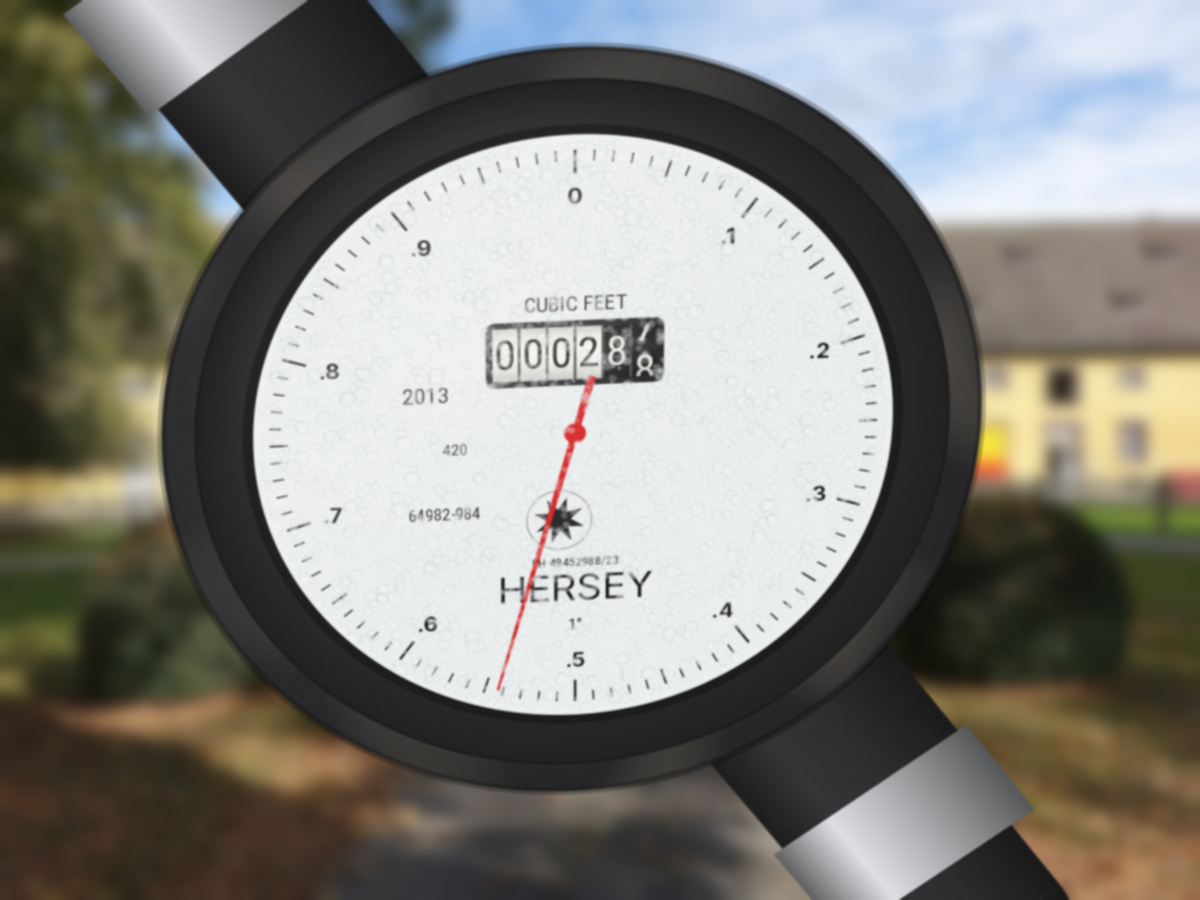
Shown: 287.54 ft³
